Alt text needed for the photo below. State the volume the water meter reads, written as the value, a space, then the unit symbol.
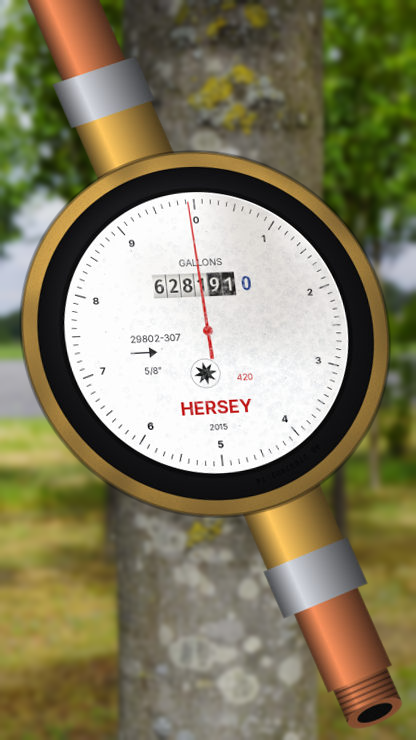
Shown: 6281909.9 gal
